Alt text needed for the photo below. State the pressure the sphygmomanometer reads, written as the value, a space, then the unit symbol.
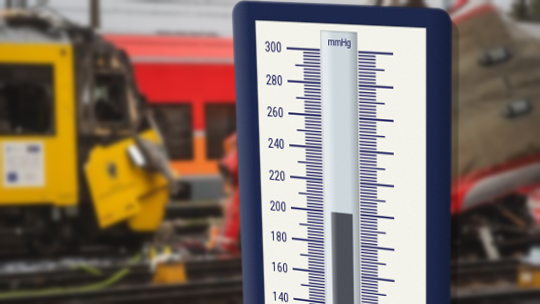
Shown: 200 mmHg
